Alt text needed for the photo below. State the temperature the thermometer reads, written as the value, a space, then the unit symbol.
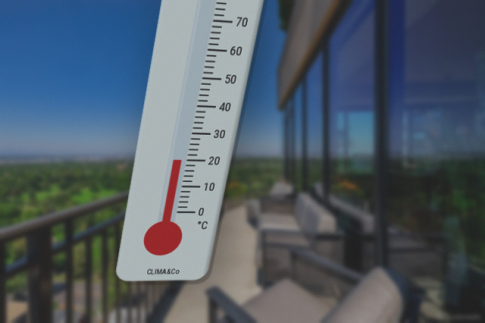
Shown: 20 °C
